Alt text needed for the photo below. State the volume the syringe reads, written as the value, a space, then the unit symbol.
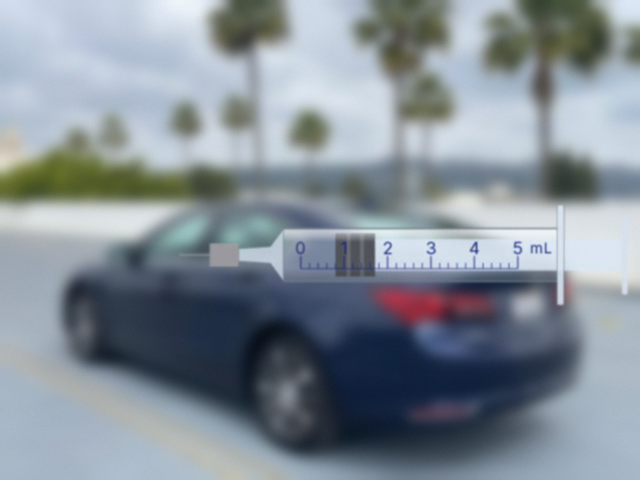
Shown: 0.8 mL
